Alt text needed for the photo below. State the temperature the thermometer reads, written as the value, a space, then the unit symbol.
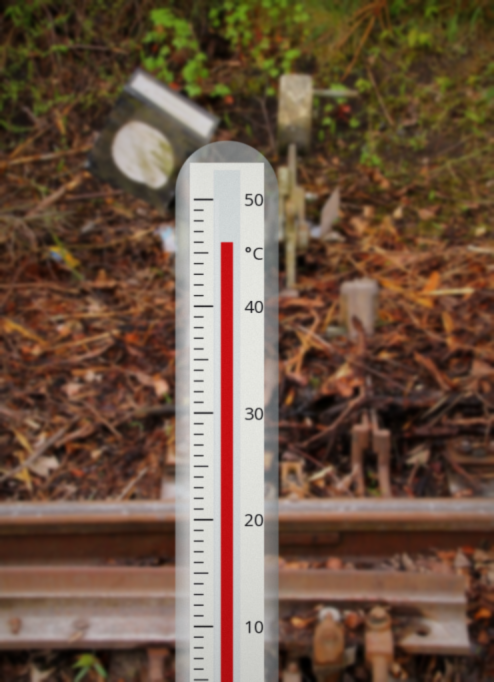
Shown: 46 °C
